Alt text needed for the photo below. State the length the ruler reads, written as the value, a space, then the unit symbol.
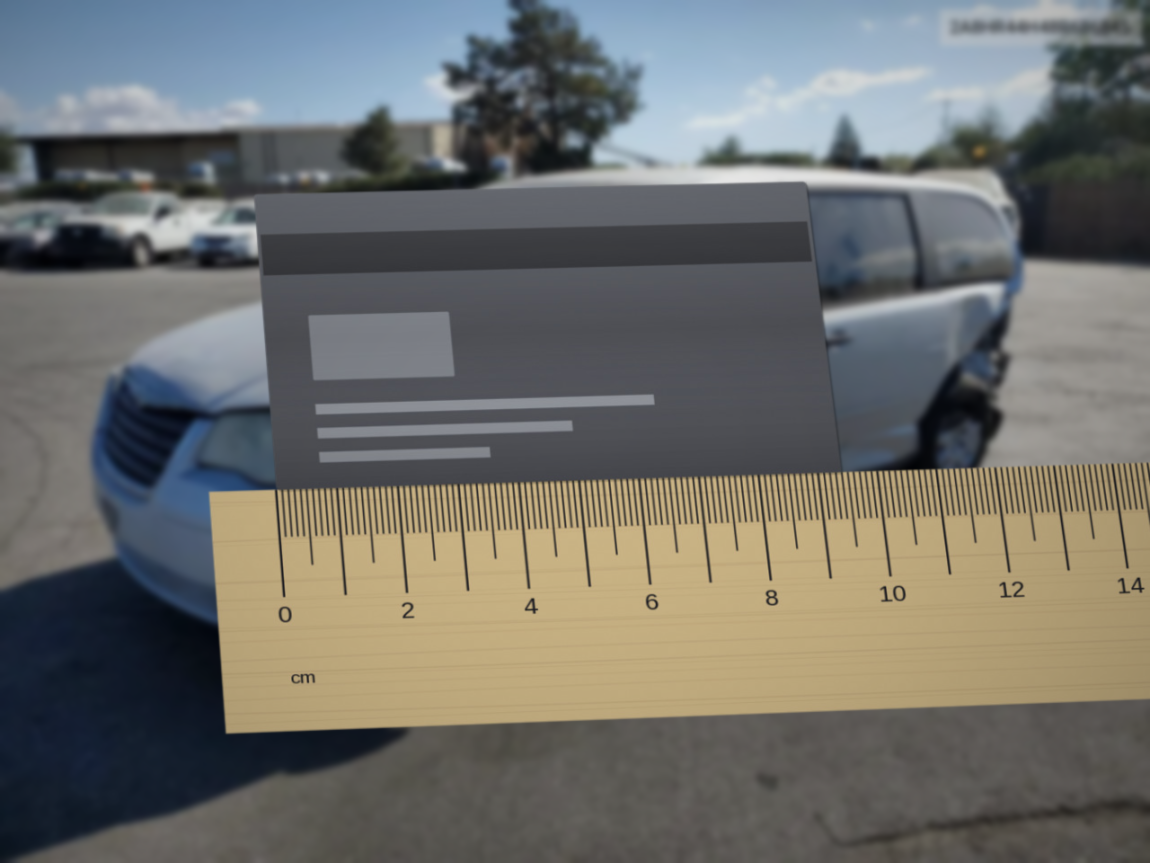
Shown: 9.4 cm
